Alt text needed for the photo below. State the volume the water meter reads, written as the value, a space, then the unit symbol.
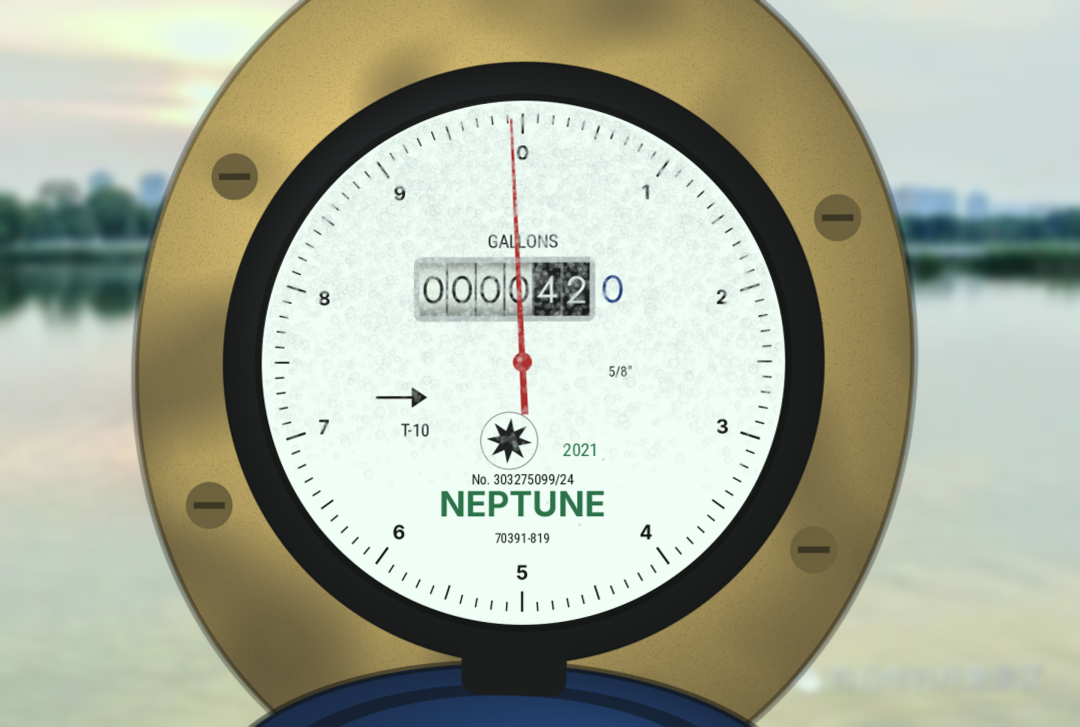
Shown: 419.9 gal
